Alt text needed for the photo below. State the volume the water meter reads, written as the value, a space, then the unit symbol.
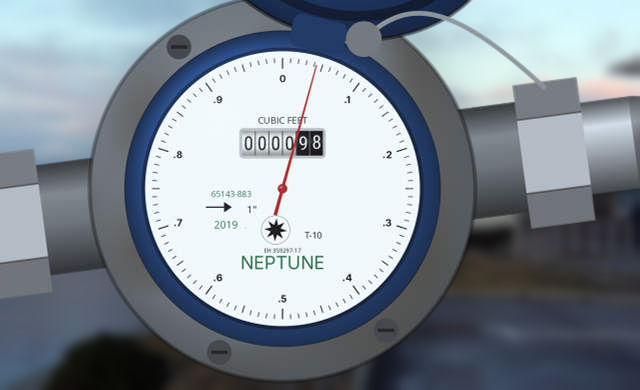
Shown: 98.04 ft³
